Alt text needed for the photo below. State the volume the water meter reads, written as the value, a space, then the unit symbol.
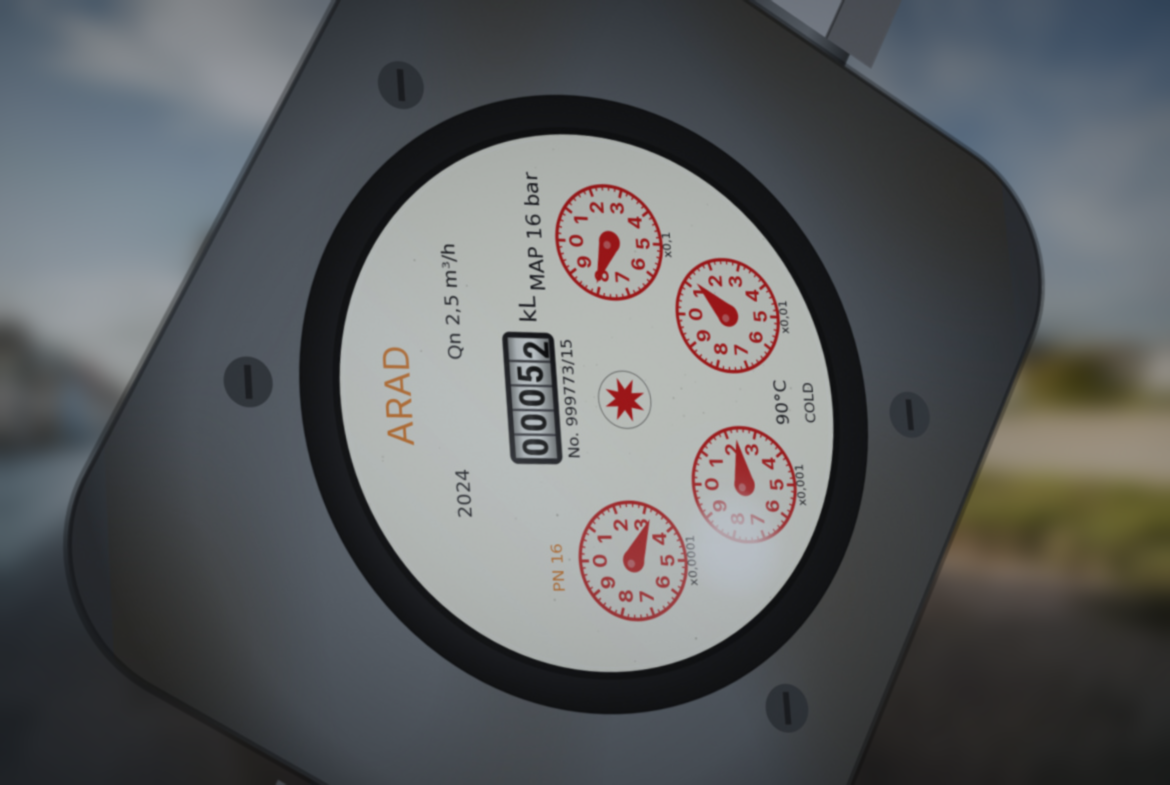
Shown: 51.8123 kL
